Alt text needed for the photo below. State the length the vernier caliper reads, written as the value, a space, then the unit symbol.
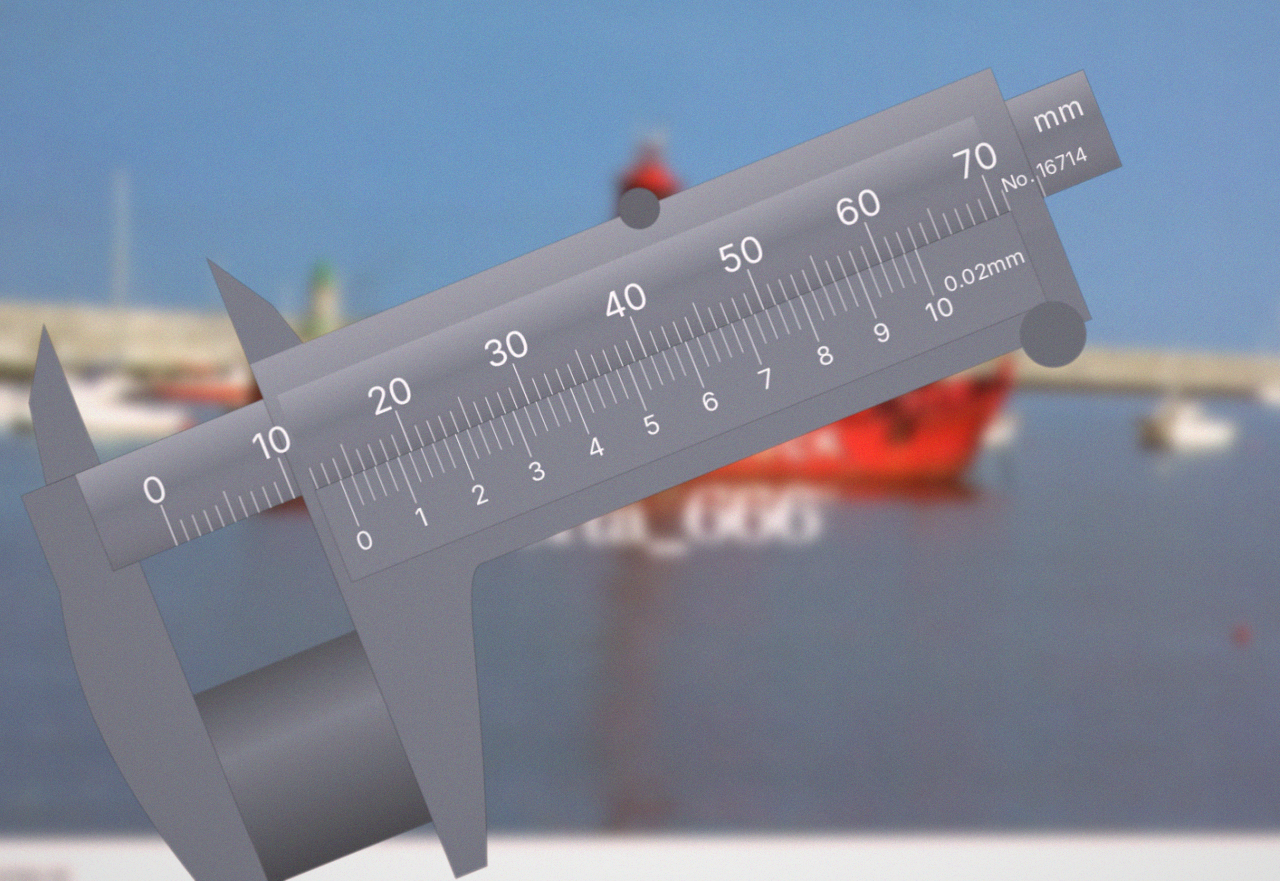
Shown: 13.9 mm
